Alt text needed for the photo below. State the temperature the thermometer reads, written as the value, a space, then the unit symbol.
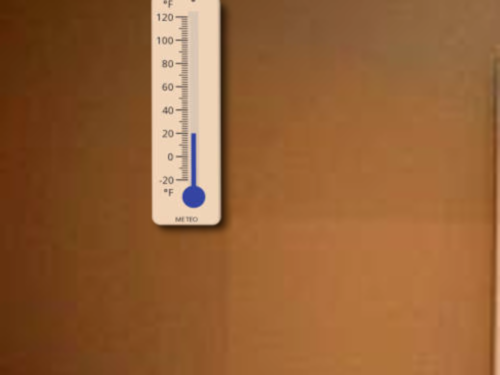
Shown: 20 °F
